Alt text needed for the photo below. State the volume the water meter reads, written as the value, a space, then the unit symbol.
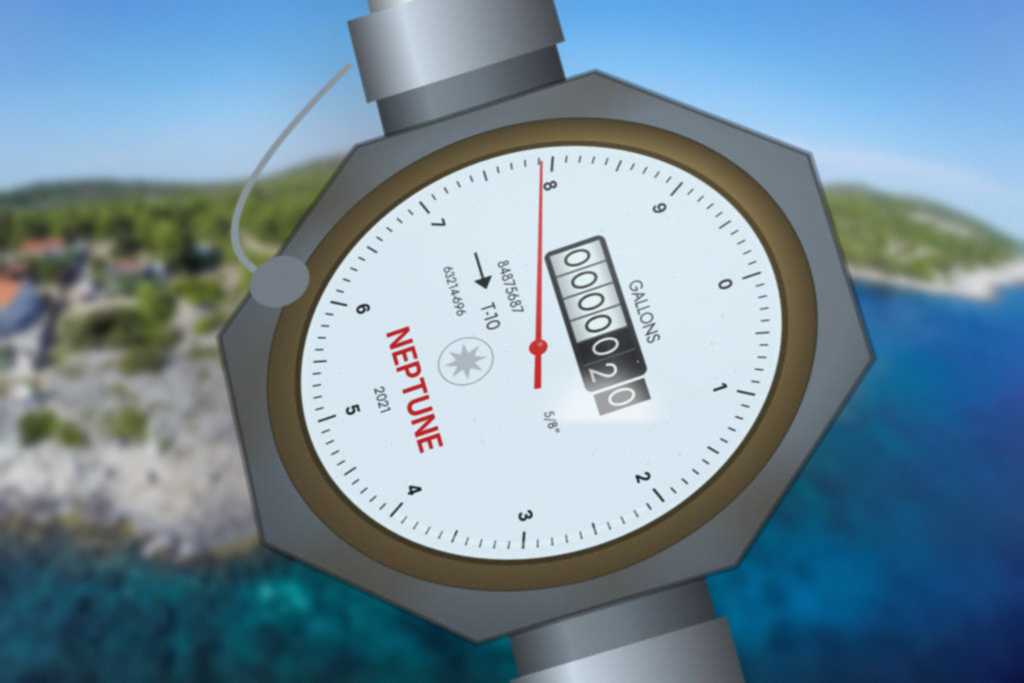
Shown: 17.9 gal
